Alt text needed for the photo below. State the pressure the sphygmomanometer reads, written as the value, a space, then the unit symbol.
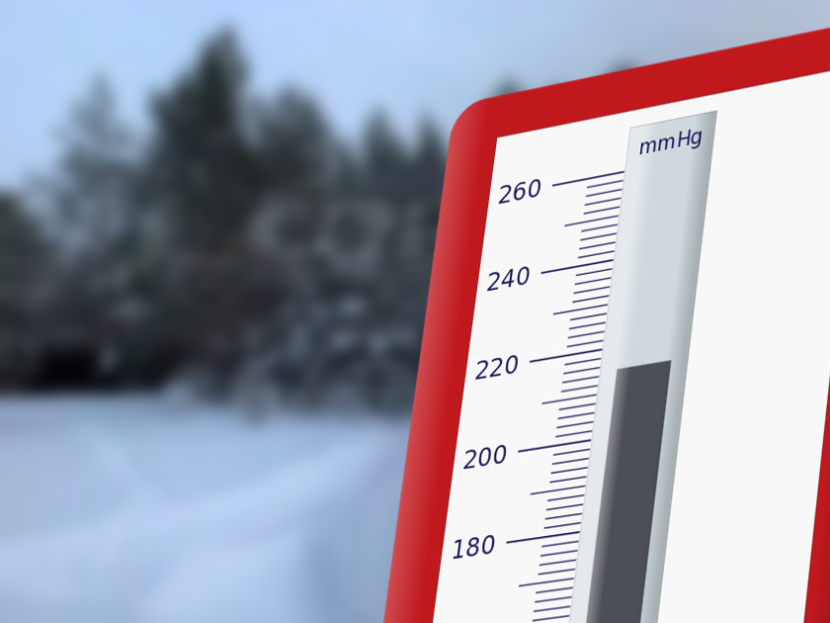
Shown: 215 mmHg
